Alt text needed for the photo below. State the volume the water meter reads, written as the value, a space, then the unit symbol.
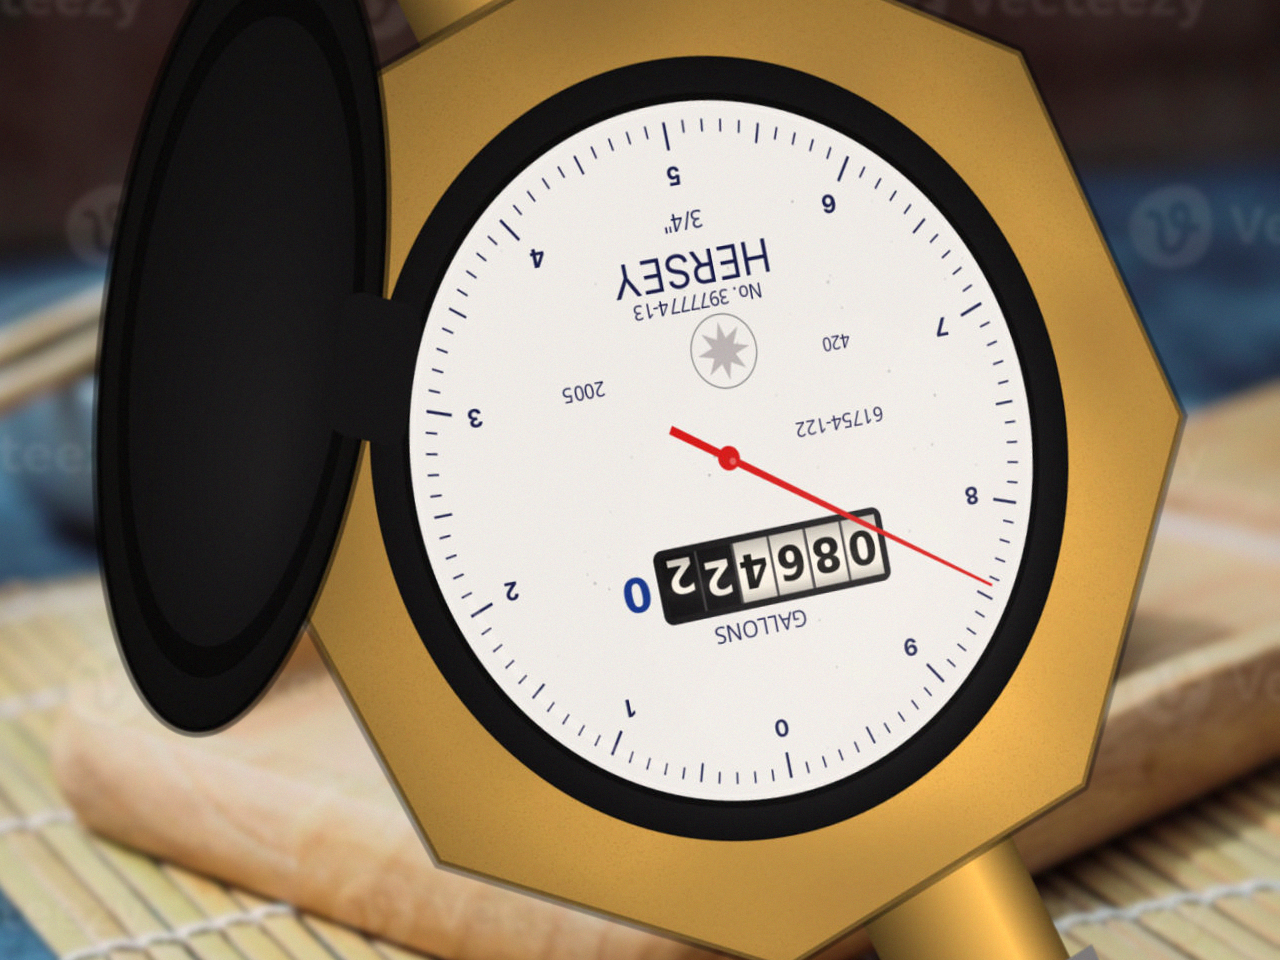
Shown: 864218.4 gal
